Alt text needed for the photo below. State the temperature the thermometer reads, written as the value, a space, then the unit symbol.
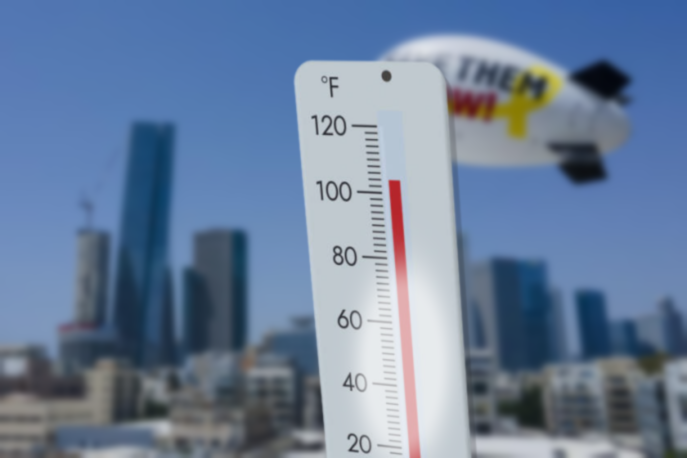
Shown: 104 °F
